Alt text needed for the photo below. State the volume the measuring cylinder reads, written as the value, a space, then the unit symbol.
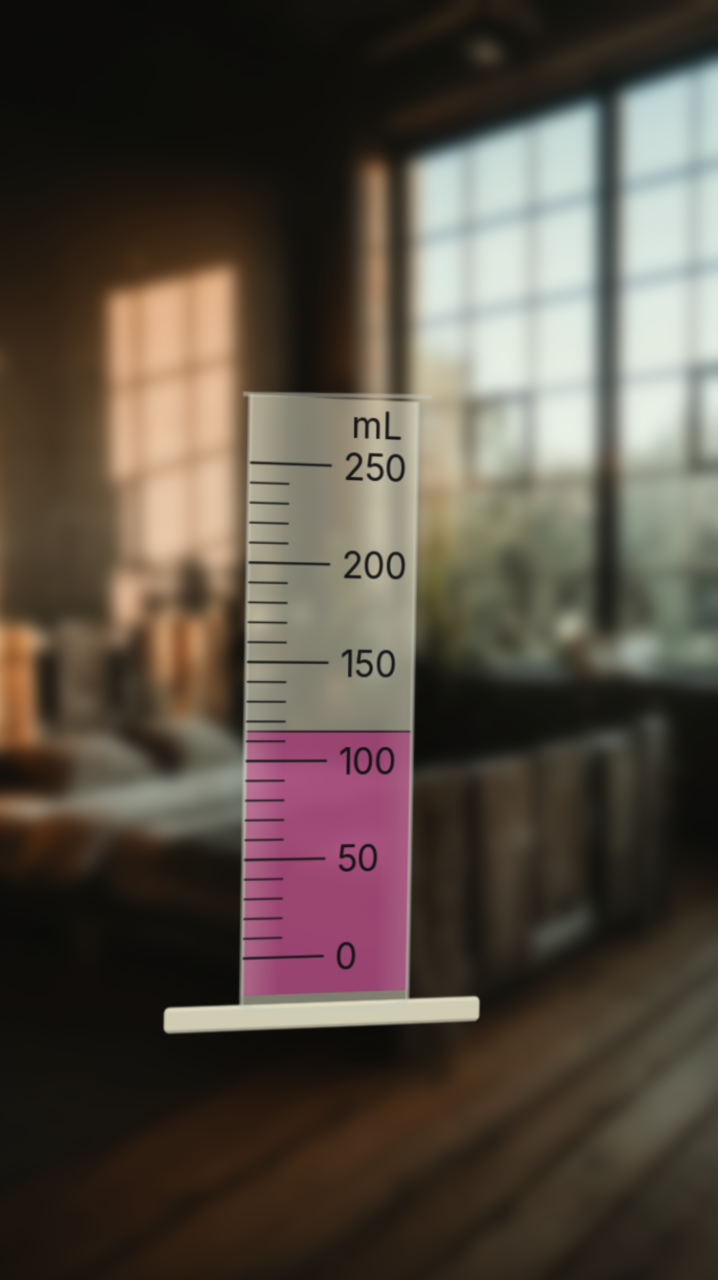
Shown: 115 mL
